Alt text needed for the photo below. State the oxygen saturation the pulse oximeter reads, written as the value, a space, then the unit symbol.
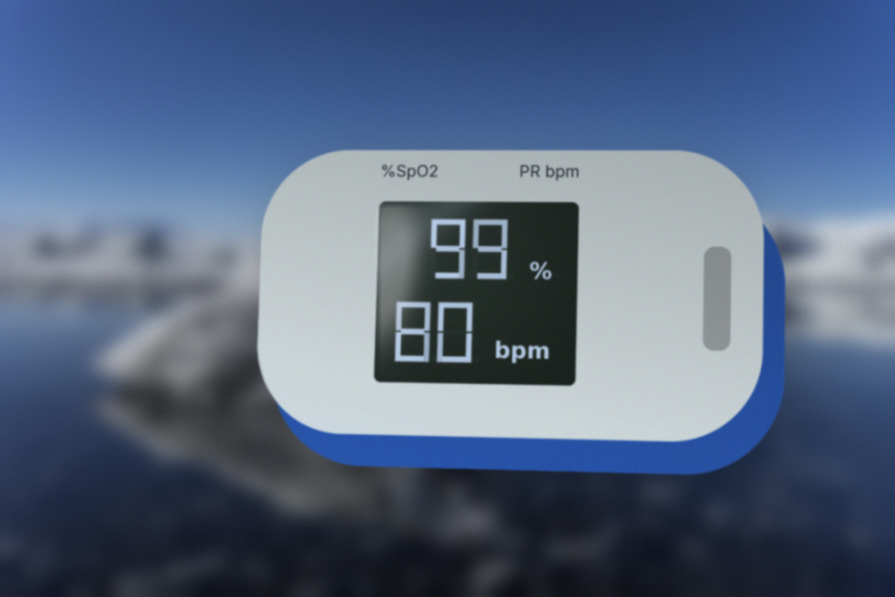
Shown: 99 %
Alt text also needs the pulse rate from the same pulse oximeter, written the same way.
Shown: 80 bpm
